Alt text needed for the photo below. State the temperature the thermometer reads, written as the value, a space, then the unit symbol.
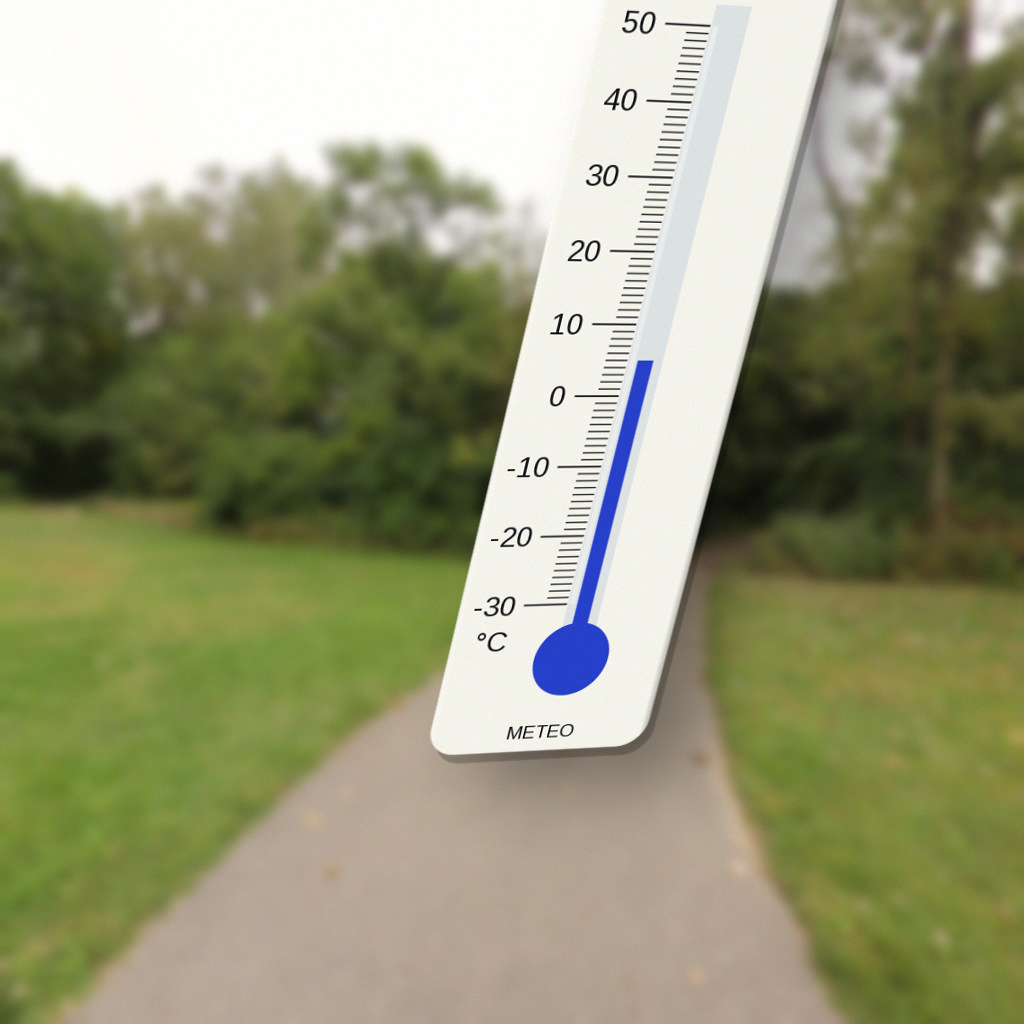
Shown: 5 °C
